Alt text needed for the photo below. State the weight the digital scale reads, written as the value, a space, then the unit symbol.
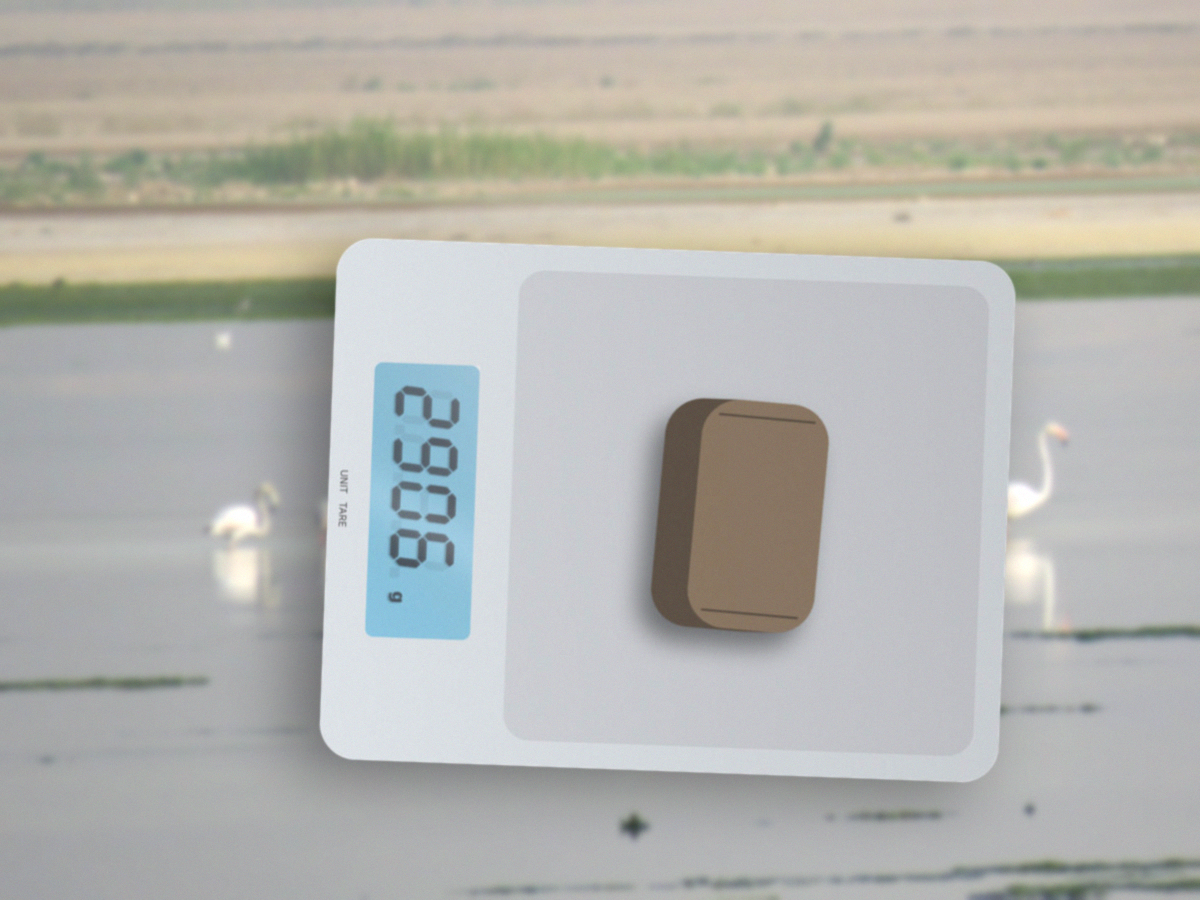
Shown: 2906 g
